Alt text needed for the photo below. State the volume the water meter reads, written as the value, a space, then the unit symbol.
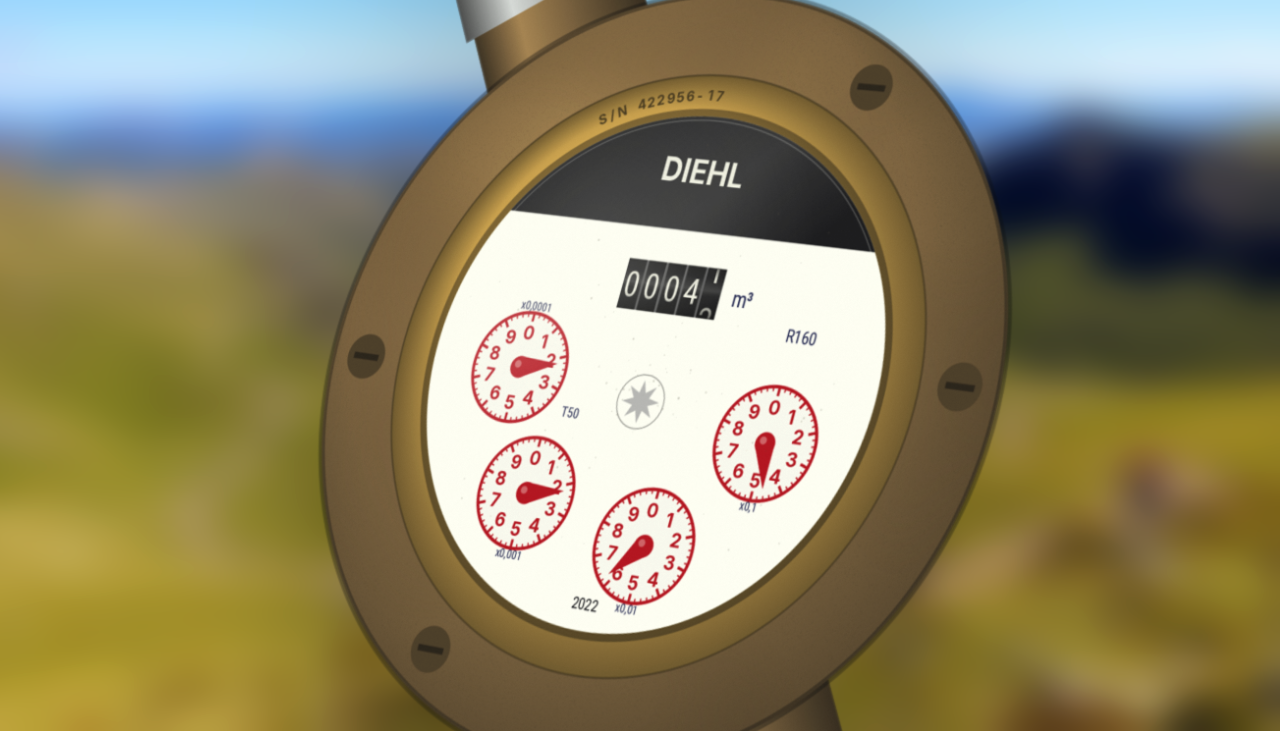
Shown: 41.4622 m³
